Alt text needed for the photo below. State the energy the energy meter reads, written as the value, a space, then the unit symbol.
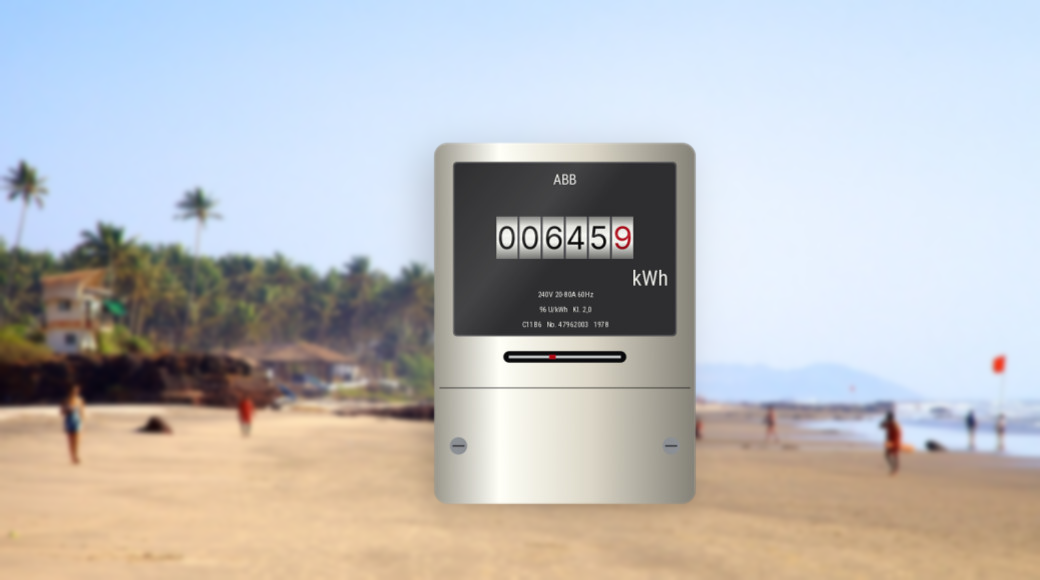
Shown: 645.9 kWh
